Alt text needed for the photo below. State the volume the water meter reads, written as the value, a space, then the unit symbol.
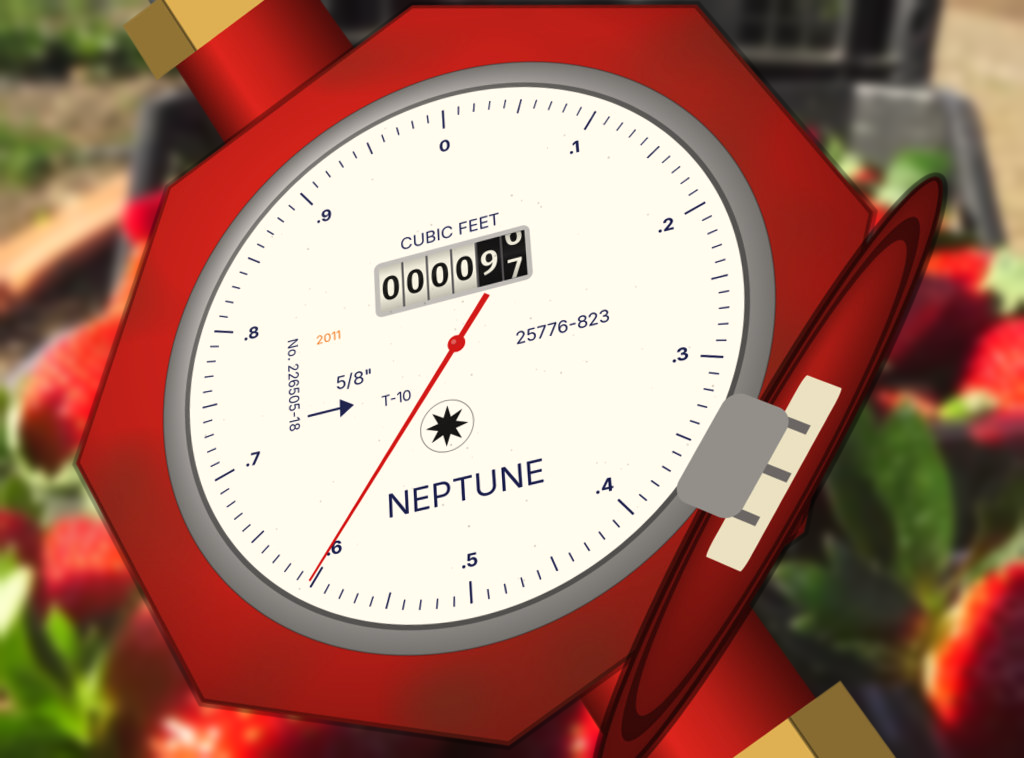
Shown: 96.60 ft³
